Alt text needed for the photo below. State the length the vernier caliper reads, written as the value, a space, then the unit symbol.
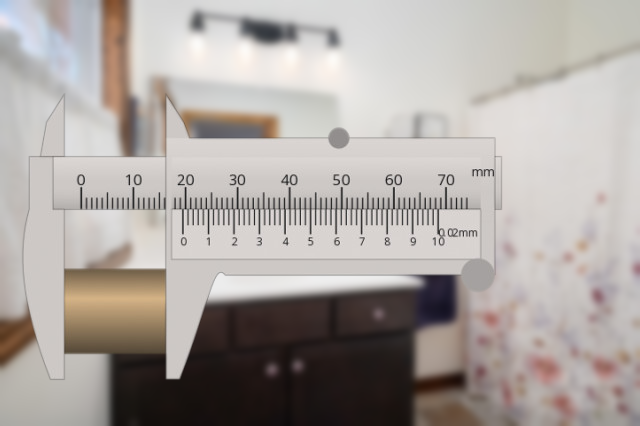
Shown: 19.5 mm
